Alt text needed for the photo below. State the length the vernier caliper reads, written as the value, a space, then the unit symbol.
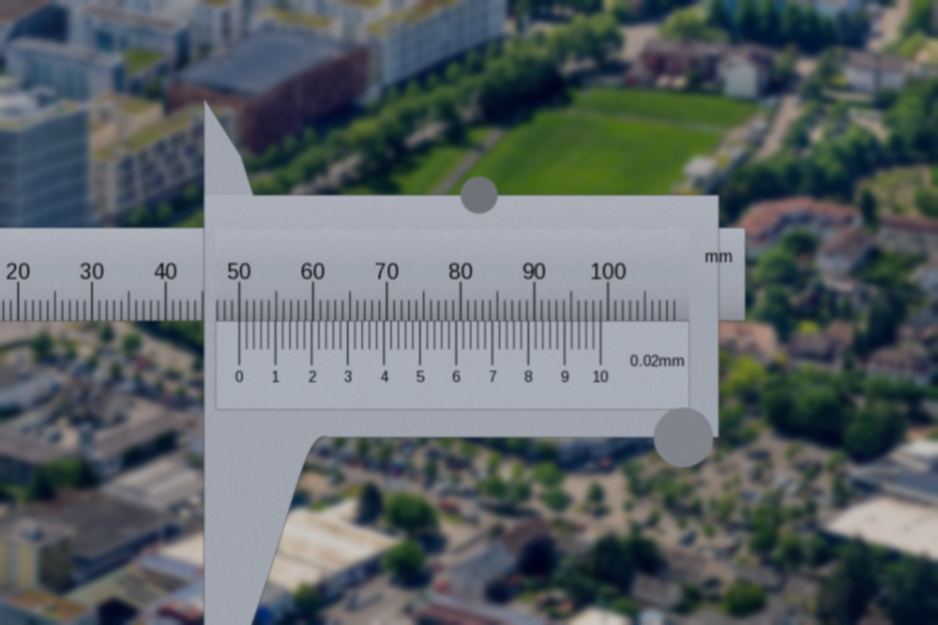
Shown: 50.0 mm
